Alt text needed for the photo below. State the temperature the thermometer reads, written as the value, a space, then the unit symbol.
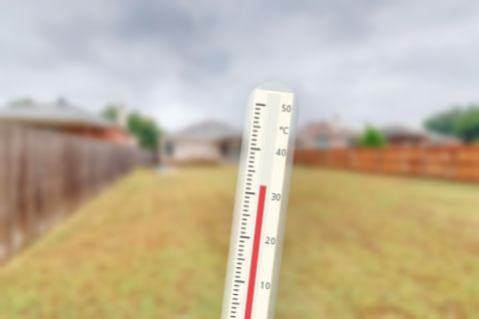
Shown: 32 °C
